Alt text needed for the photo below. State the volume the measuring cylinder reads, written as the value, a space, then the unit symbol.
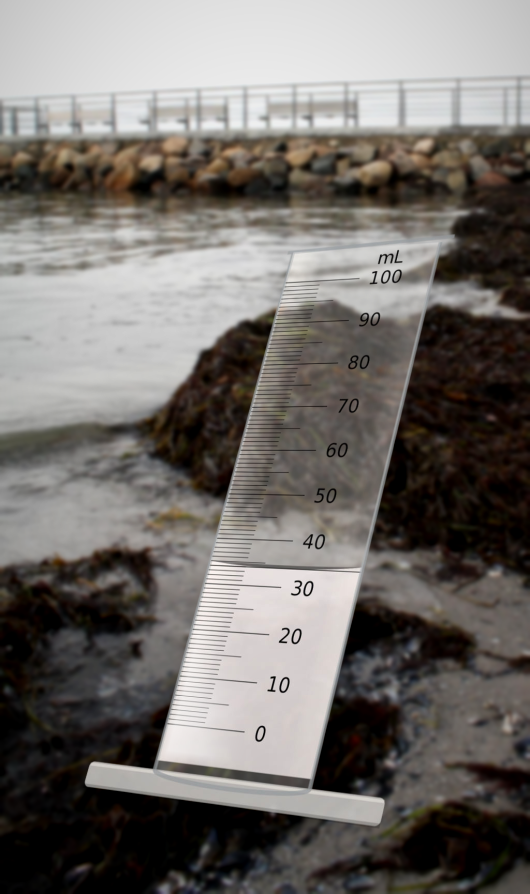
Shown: 34 mL
